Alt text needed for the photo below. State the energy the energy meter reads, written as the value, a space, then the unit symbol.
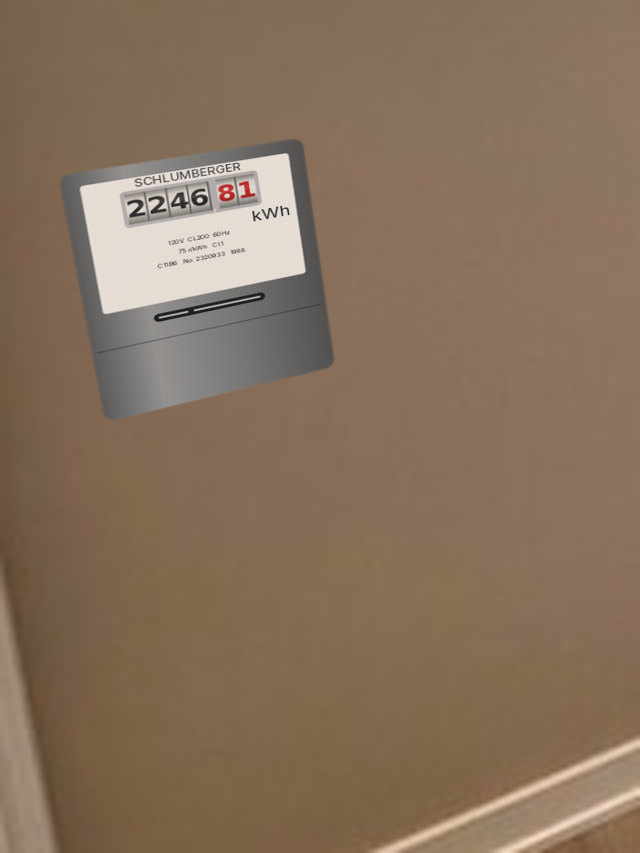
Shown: 2246.81 kWh
